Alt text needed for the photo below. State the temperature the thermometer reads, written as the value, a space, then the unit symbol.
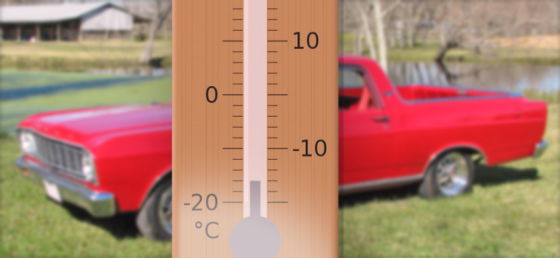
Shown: -16 °C
